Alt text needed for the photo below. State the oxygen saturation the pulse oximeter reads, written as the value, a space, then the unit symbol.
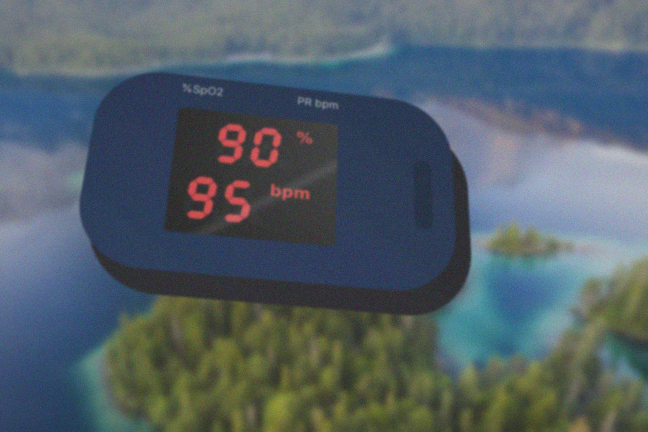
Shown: 90 %
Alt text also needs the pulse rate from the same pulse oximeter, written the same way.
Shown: 95 bpm
